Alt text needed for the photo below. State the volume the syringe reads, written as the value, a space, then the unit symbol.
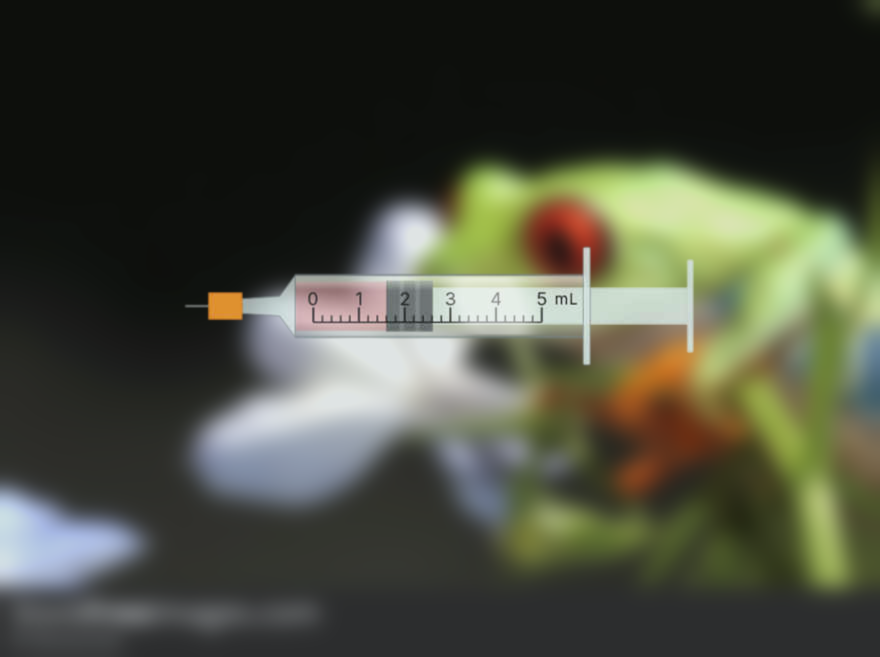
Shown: 1.6 mL
